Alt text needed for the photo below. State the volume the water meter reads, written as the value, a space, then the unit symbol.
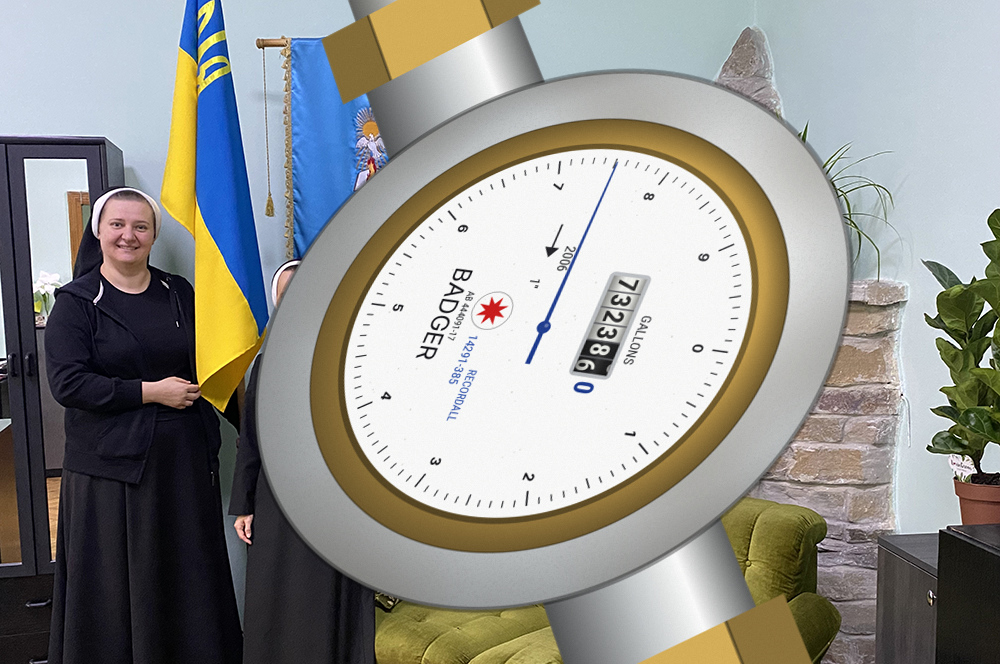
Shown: 7323857.5 gal
